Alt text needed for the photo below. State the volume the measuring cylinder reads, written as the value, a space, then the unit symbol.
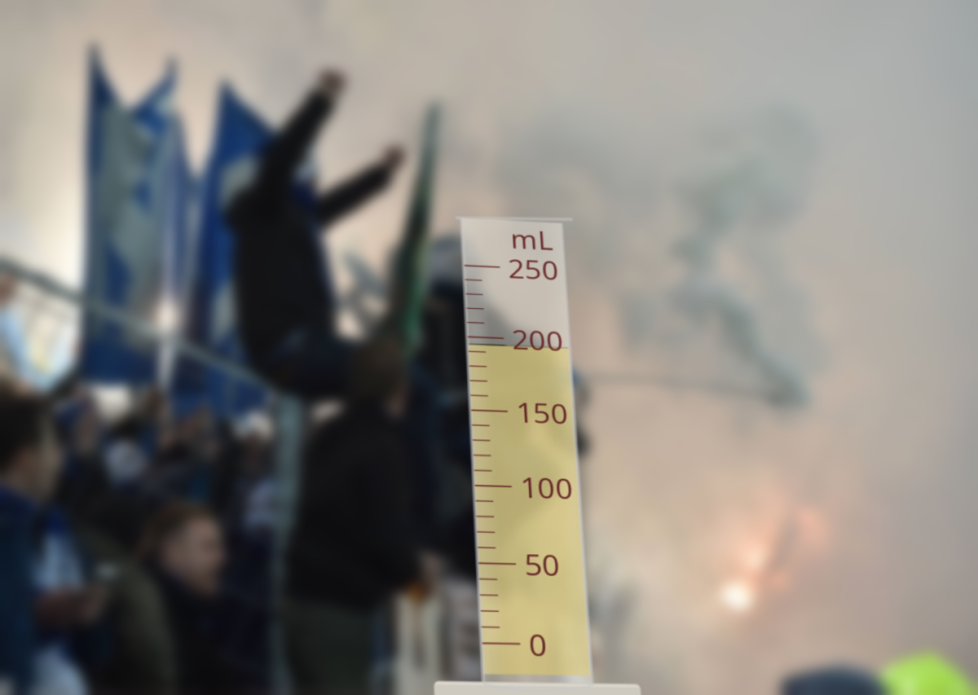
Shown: 195 mL
